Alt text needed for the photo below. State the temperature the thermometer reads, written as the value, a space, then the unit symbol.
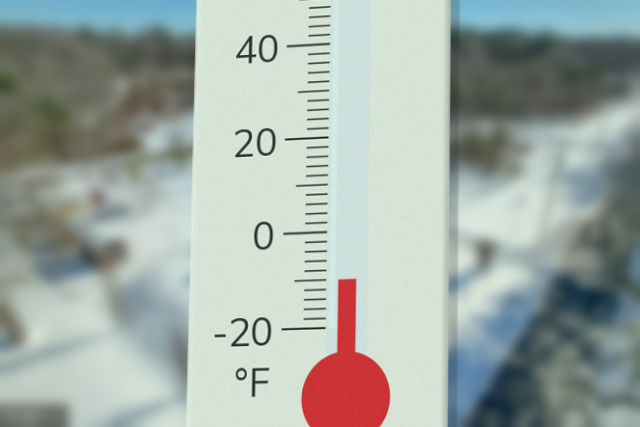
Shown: -10 °F
